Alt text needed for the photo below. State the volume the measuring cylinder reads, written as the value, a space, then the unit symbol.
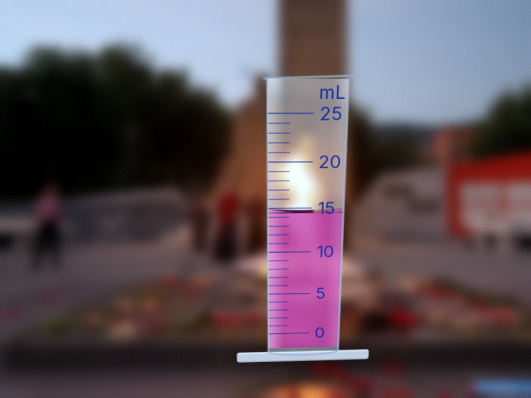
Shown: 14.5 mL
